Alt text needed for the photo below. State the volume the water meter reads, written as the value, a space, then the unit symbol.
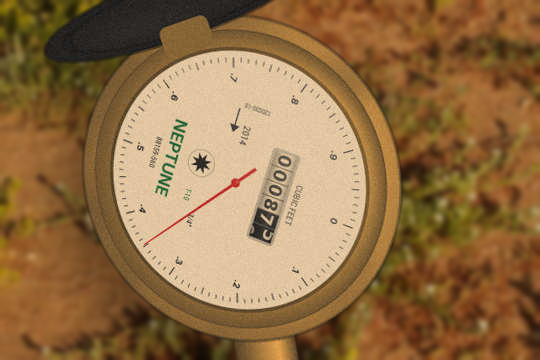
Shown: 875.35 ft³
